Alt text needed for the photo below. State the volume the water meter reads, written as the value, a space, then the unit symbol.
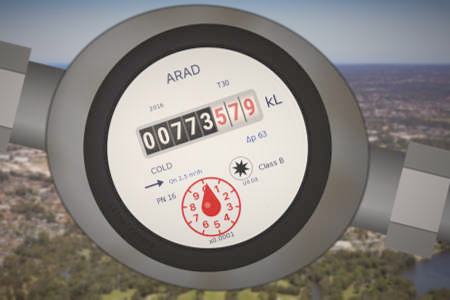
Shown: 773.5790 kL
